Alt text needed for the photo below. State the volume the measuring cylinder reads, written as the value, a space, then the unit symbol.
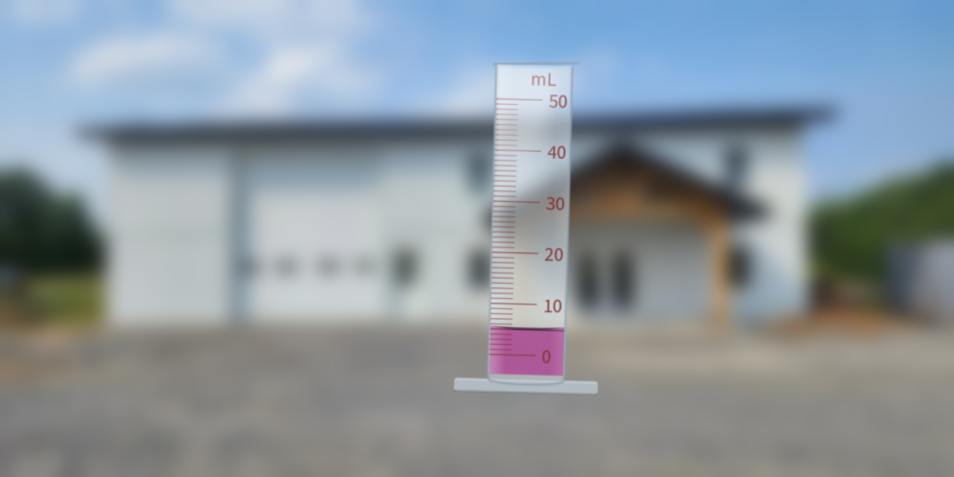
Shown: 5 mL
